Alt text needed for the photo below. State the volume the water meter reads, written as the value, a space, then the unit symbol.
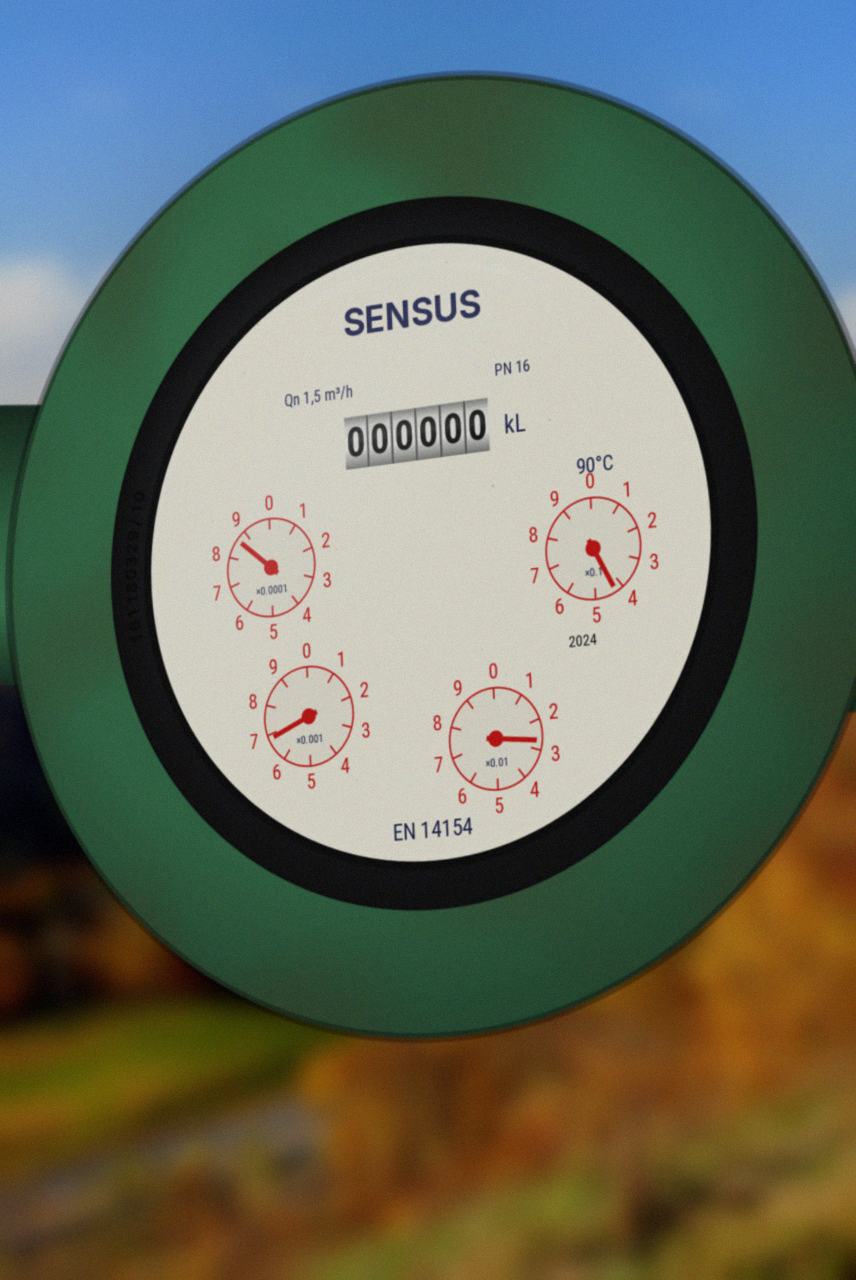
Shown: 0.4268 kL
